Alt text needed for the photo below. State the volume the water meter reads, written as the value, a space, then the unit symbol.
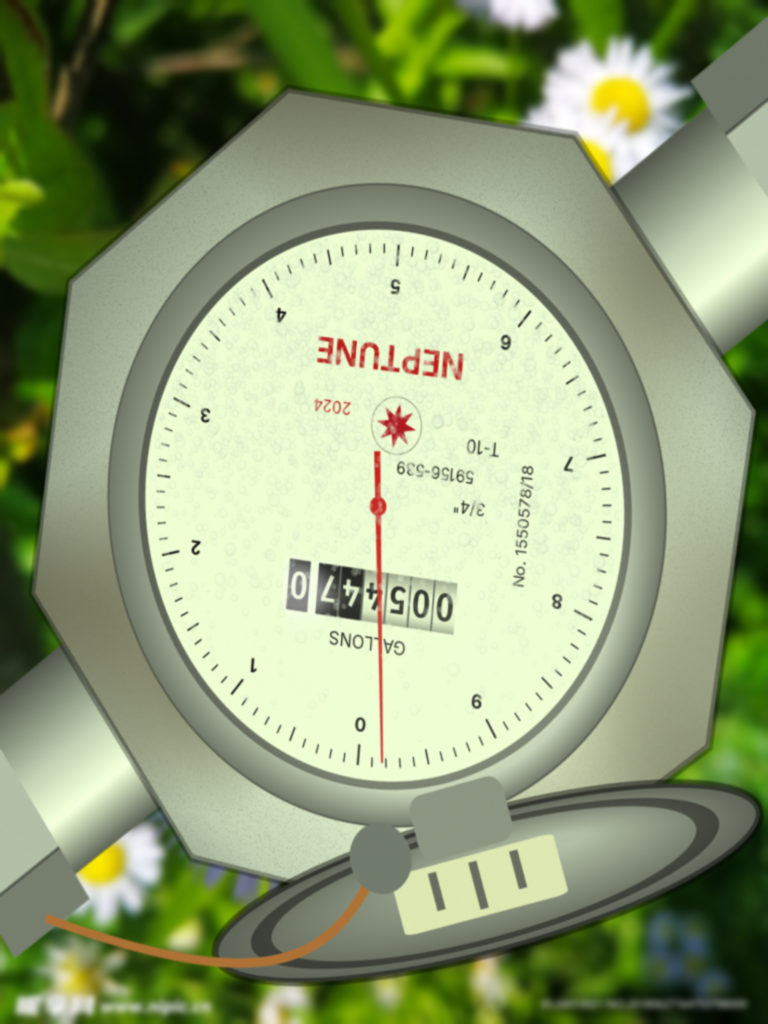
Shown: 54469.8 gal
